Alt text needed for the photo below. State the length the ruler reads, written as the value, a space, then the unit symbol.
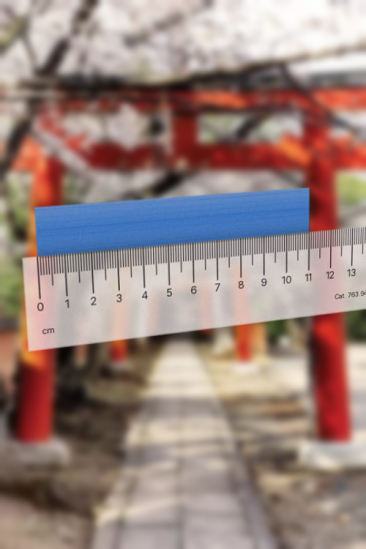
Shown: 11 cm
